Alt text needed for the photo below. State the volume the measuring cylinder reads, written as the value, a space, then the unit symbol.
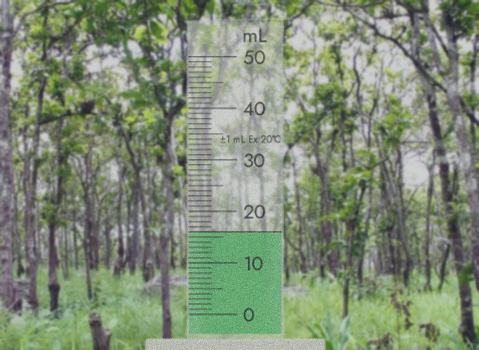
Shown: 16 mL
